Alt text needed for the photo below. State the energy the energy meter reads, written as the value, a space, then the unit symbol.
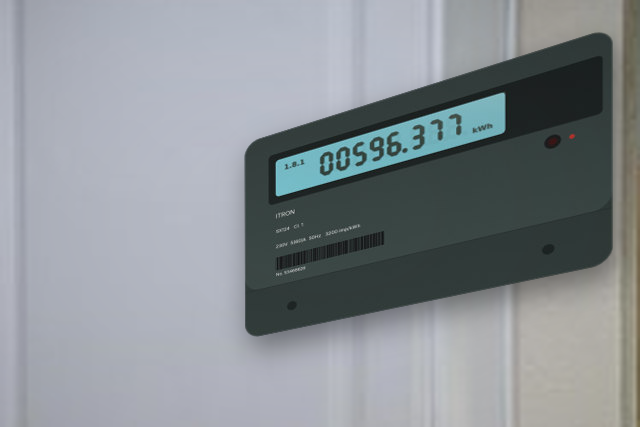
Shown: 596.377 kWh
